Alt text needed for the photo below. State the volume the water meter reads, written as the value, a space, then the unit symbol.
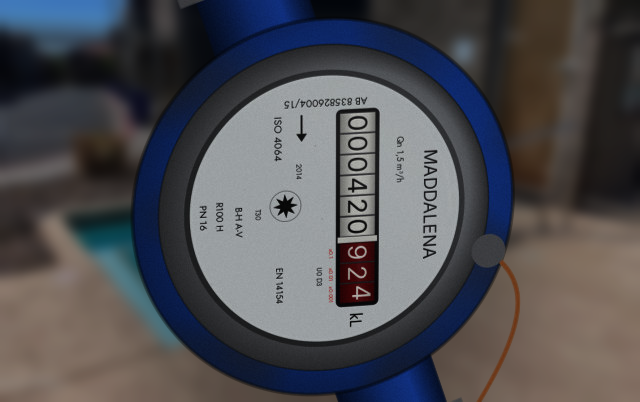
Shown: 420.924 kL
